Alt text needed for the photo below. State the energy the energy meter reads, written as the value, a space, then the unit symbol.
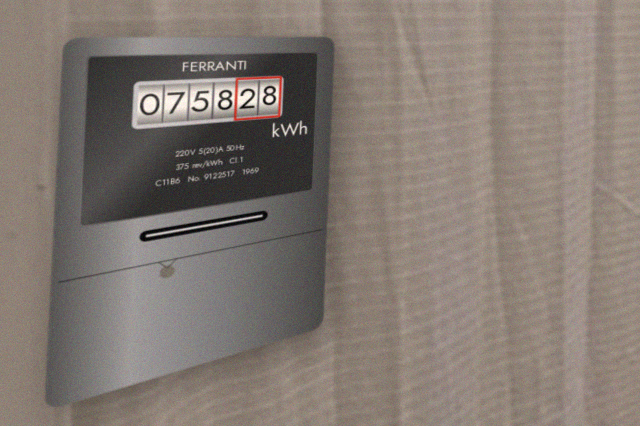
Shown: 758.28 kWh
